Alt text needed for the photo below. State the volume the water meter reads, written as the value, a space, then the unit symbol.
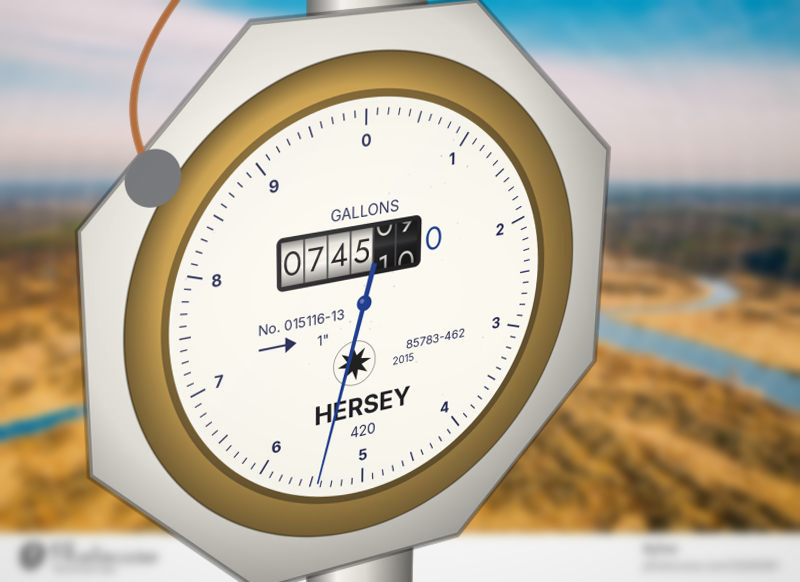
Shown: 745095.4 gal
